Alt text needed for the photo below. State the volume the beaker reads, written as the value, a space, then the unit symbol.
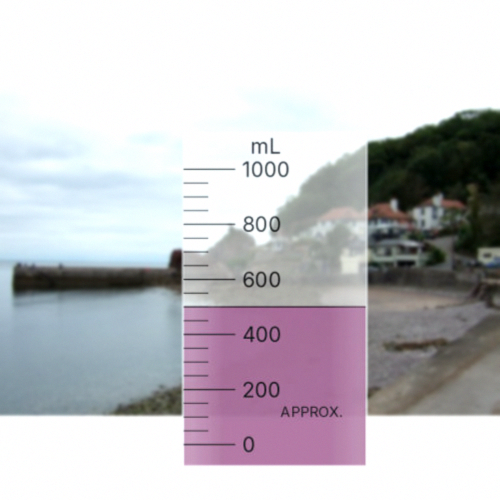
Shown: 500 mL
